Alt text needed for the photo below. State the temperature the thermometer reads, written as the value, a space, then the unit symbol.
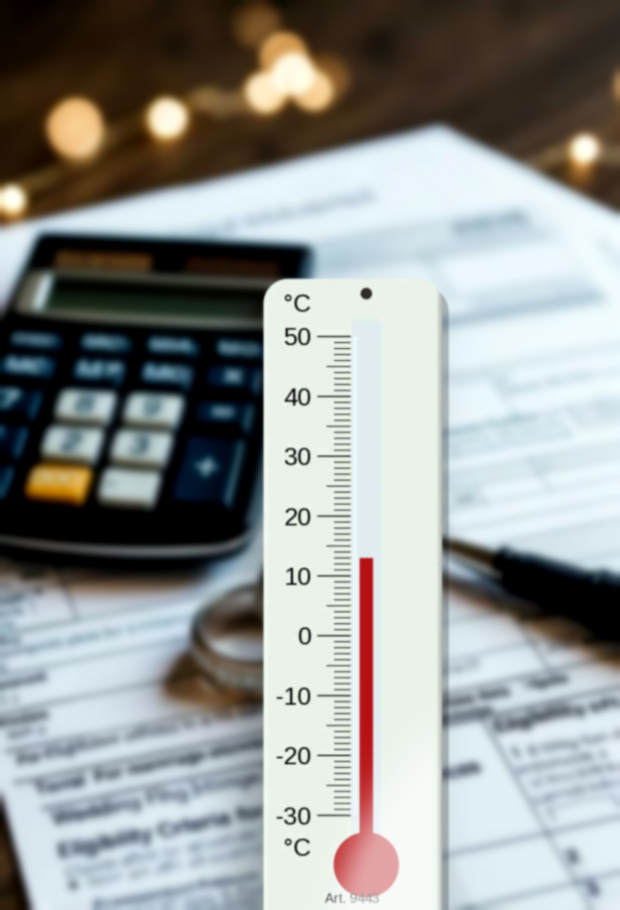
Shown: 13 °C
